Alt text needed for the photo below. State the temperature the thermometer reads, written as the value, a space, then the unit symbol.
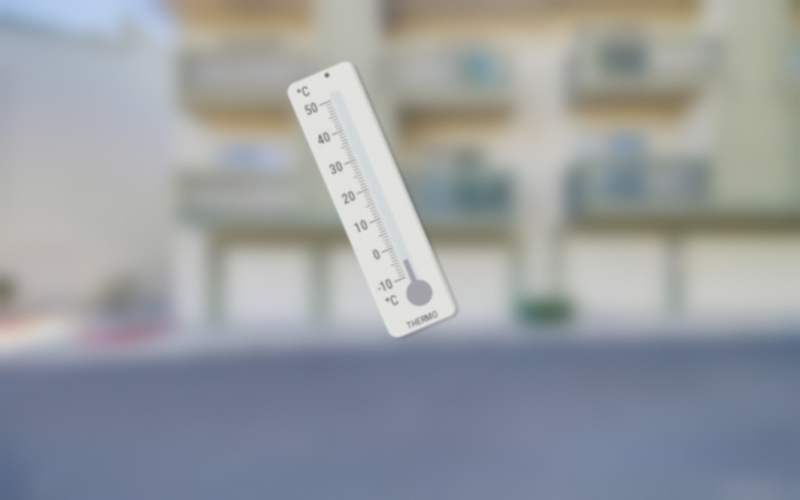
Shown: -5 °C
